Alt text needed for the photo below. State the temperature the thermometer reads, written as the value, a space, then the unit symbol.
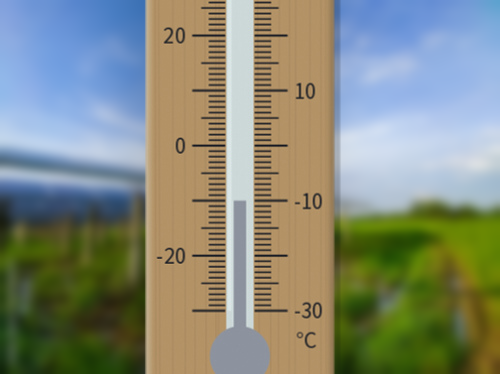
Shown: -10 °C
